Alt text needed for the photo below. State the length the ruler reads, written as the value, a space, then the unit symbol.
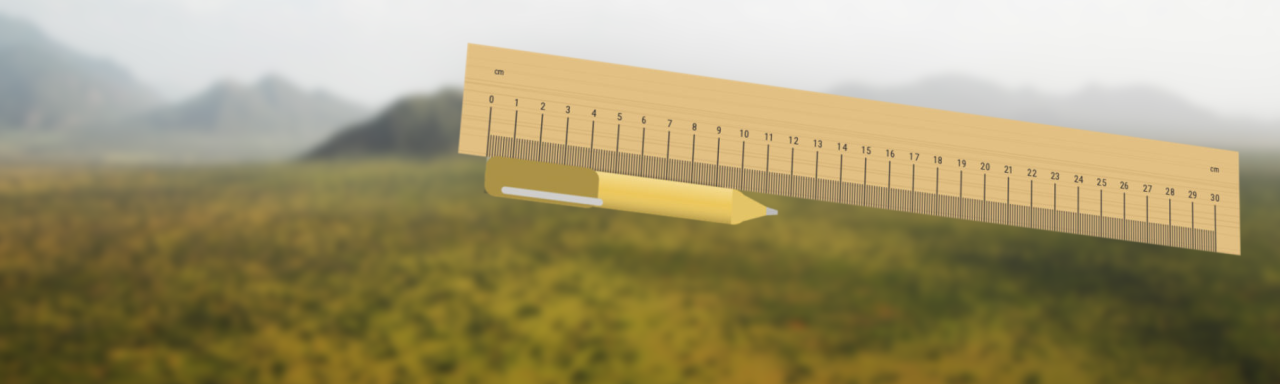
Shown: 11.5 cm
